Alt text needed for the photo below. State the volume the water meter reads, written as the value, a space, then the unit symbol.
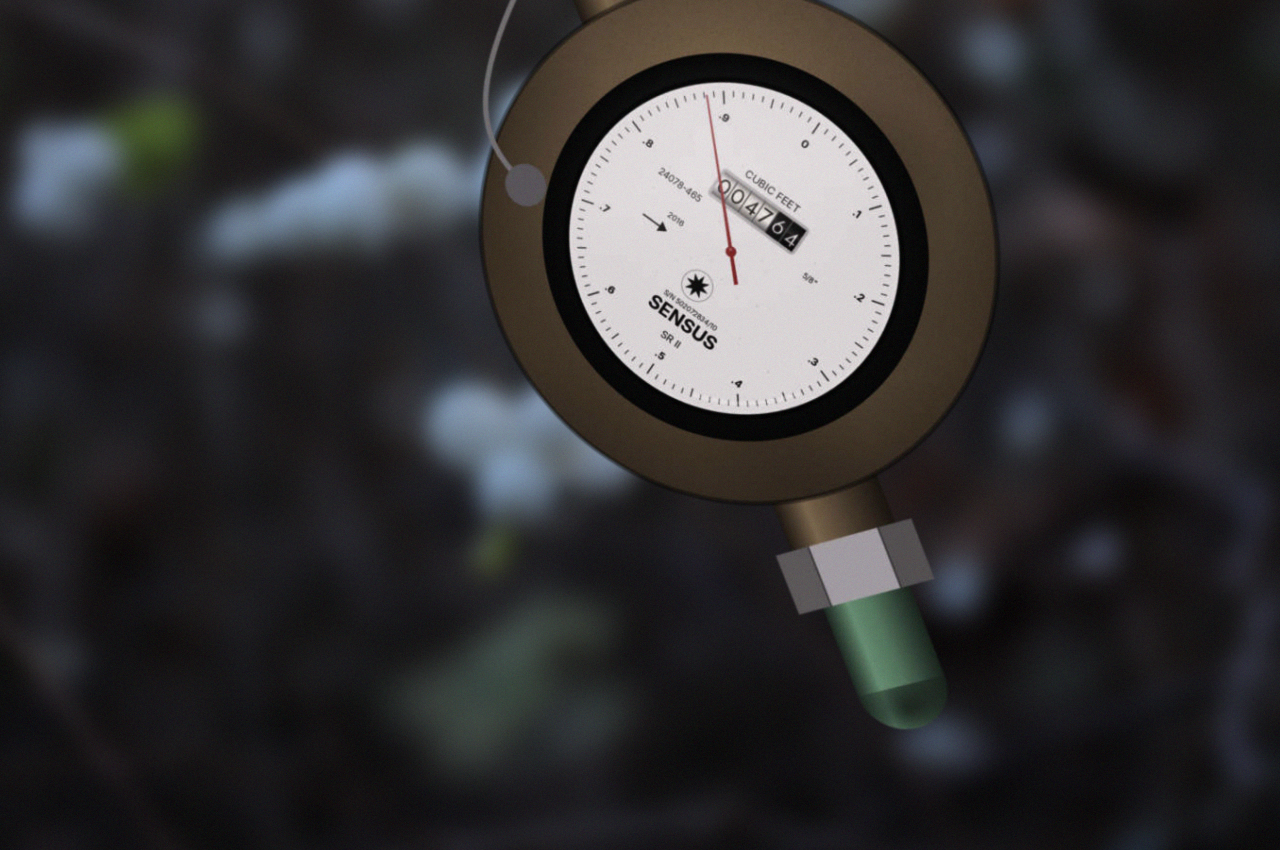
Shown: 4763.88 ft³
